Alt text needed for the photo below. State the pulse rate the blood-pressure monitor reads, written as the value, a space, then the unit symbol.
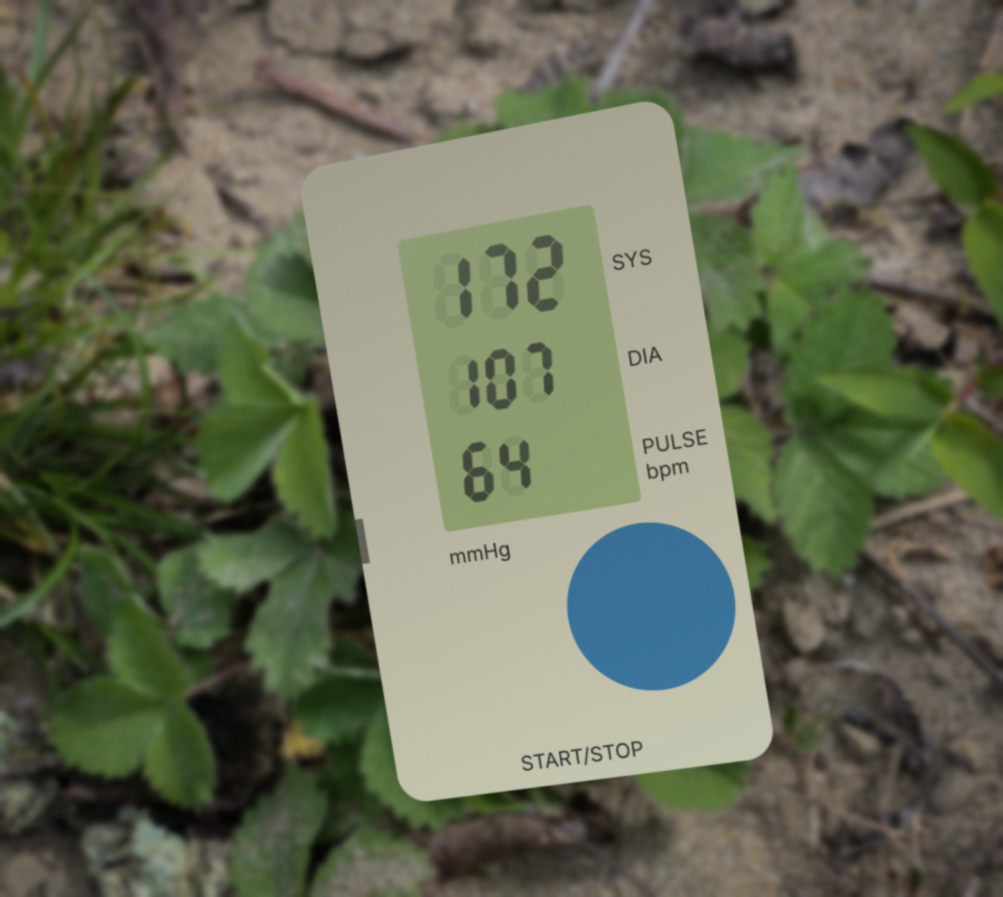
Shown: 64 bpm
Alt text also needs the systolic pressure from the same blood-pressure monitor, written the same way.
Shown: 172 mmHg
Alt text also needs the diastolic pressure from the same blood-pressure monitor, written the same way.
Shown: 107 mmHg
